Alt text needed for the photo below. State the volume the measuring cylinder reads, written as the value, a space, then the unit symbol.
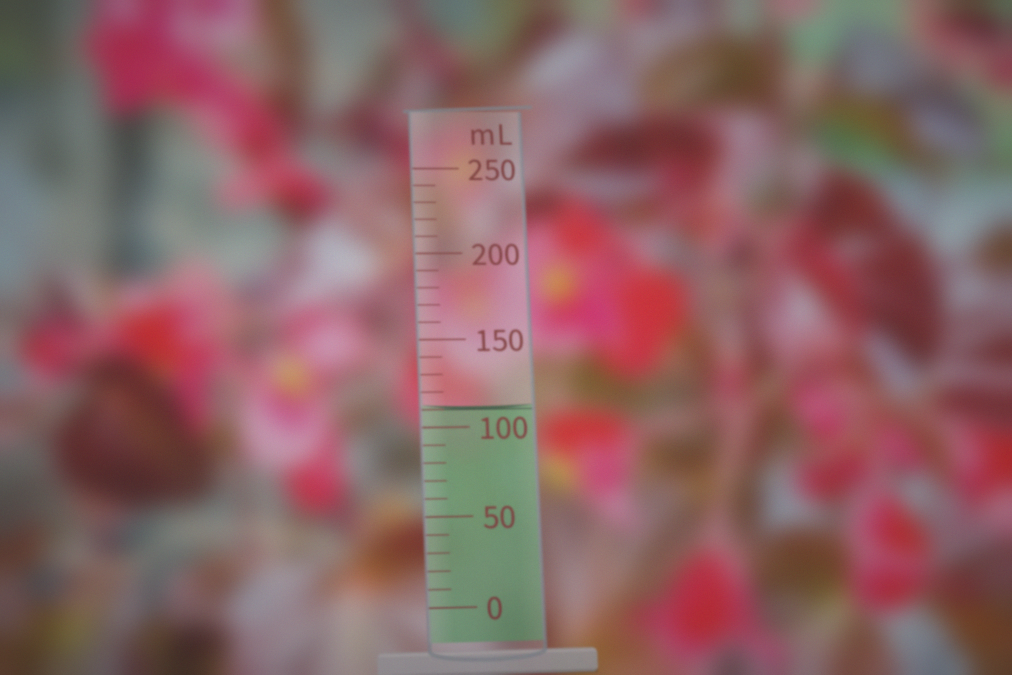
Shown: 110 mL
